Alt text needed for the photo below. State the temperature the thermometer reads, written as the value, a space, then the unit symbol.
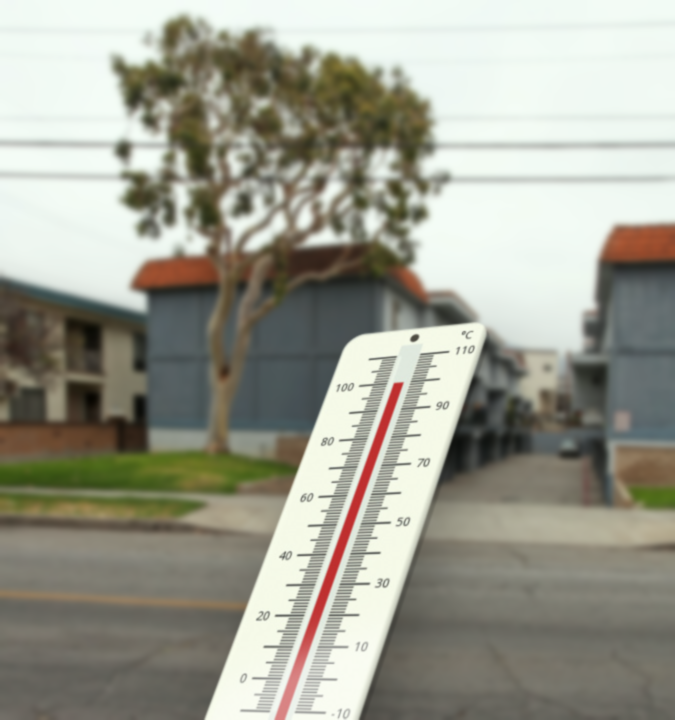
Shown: 100 °C
